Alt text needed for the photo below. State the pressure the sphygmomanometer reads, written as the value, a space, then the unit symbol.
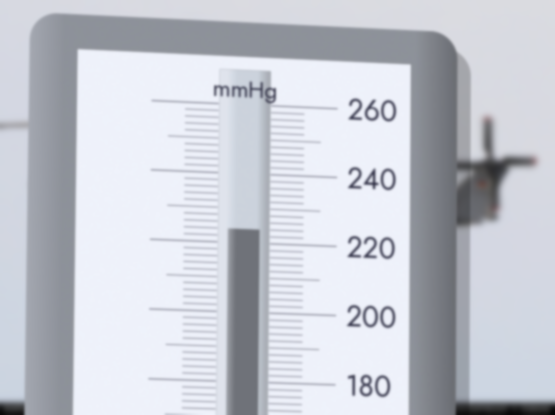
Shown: 224 mmHg
